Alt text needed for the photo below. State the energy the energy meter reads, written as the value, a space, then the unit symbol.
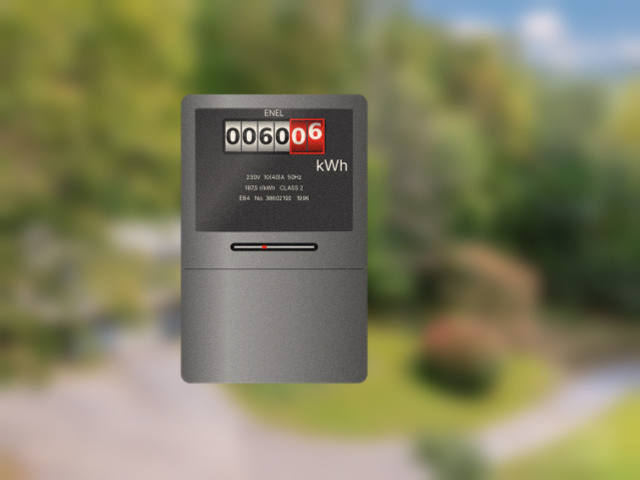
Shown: 60.06 kWh
